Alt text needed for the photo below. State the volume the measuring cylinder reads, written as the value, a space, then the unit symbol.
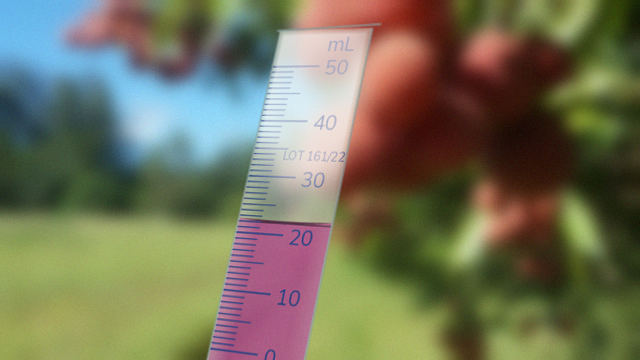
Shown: 22 mL
